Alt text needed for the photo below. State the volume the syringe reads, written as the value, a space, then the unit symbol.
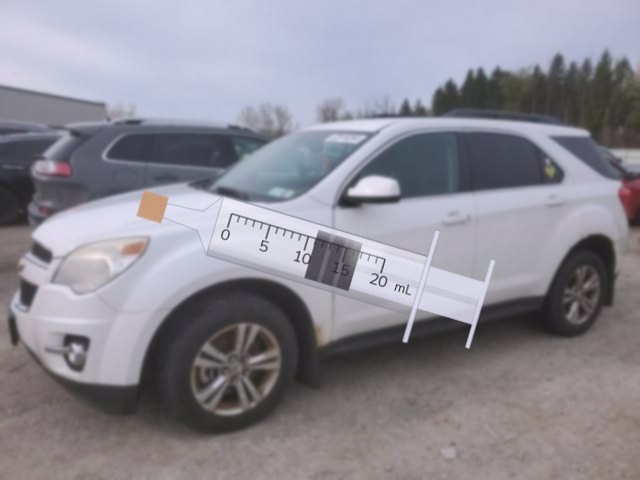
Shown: 11 mL
